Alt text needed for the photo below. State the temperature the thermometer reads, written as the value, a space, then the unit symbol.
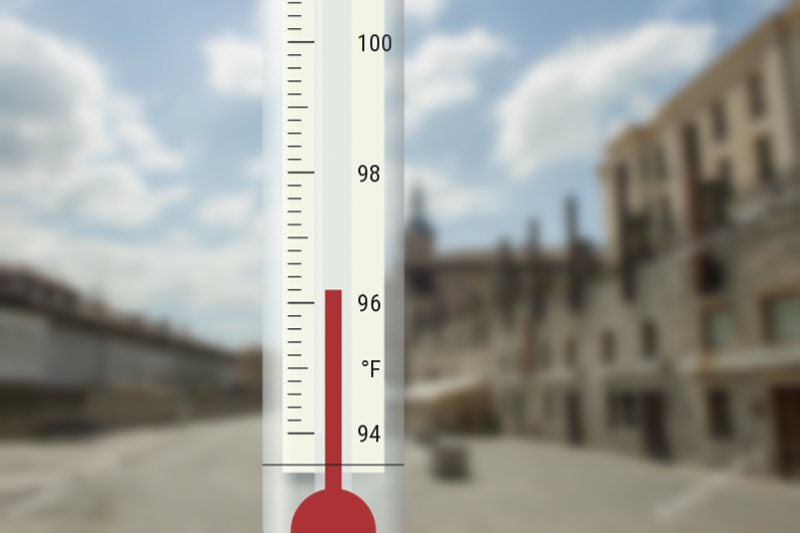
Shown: 96.2 °F
